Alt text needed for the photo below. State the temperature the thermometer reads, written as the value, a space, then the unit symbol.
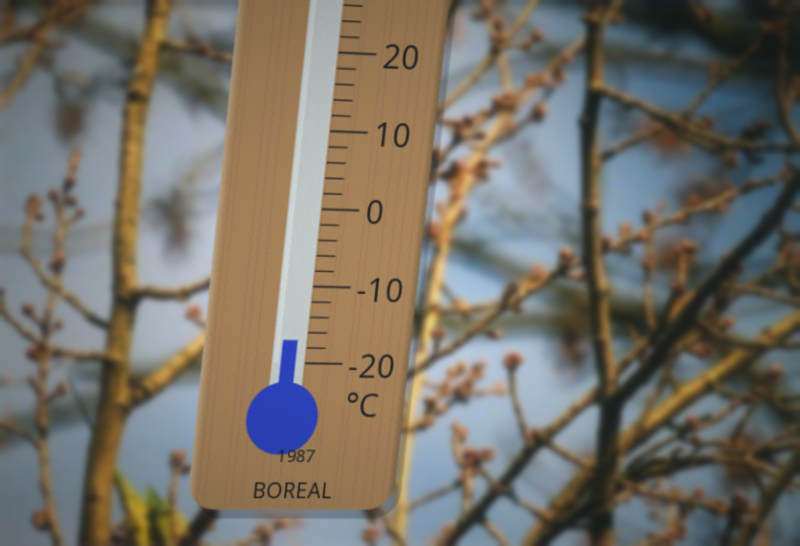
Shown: -17 °C
